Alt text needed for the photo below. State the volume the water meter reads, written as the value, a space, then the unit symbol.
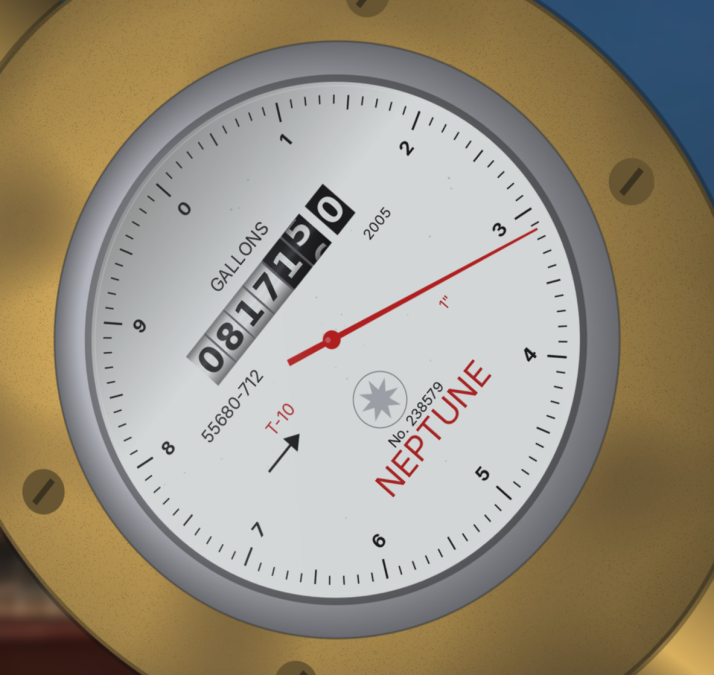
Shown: 817153.1 gal
